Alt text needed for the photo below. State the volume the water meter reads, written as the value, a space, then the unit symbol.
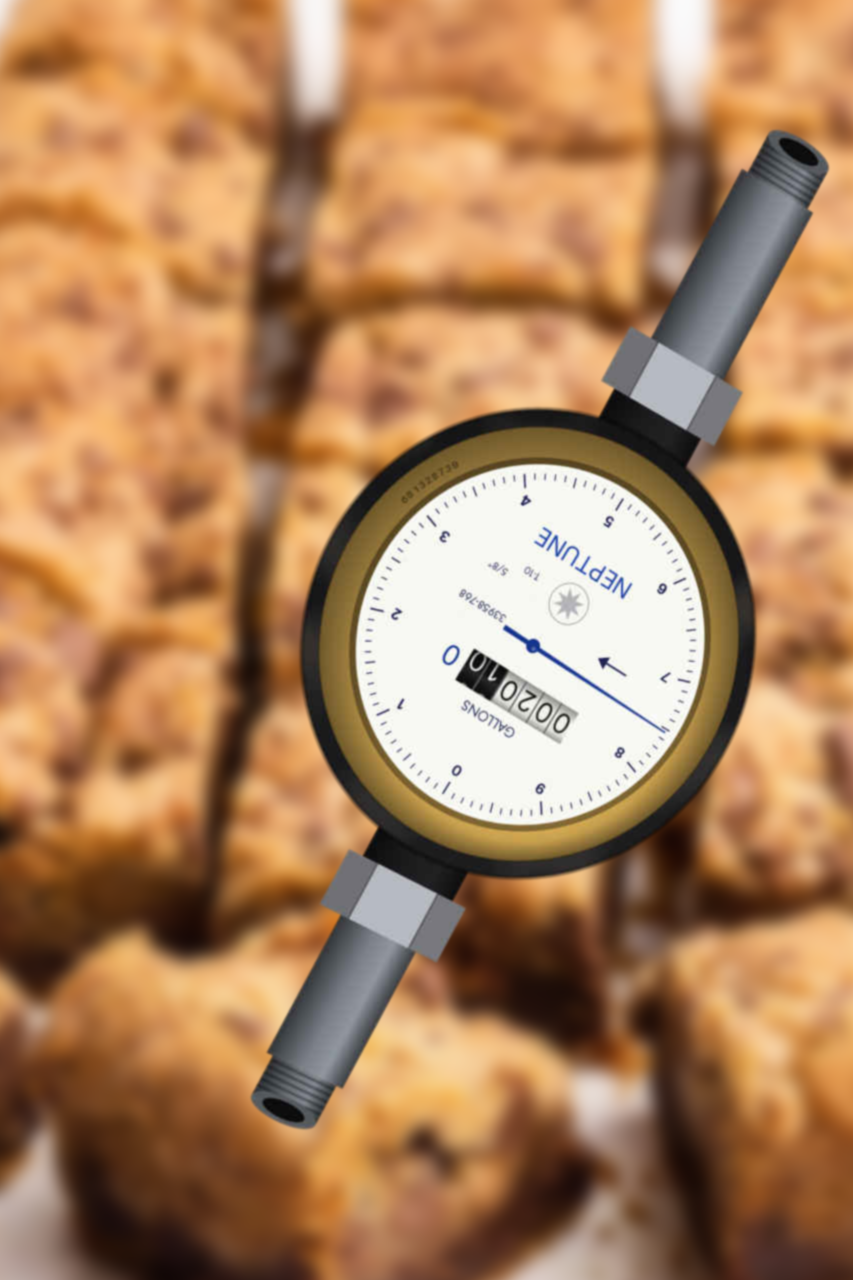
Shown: 20097.5 gal
